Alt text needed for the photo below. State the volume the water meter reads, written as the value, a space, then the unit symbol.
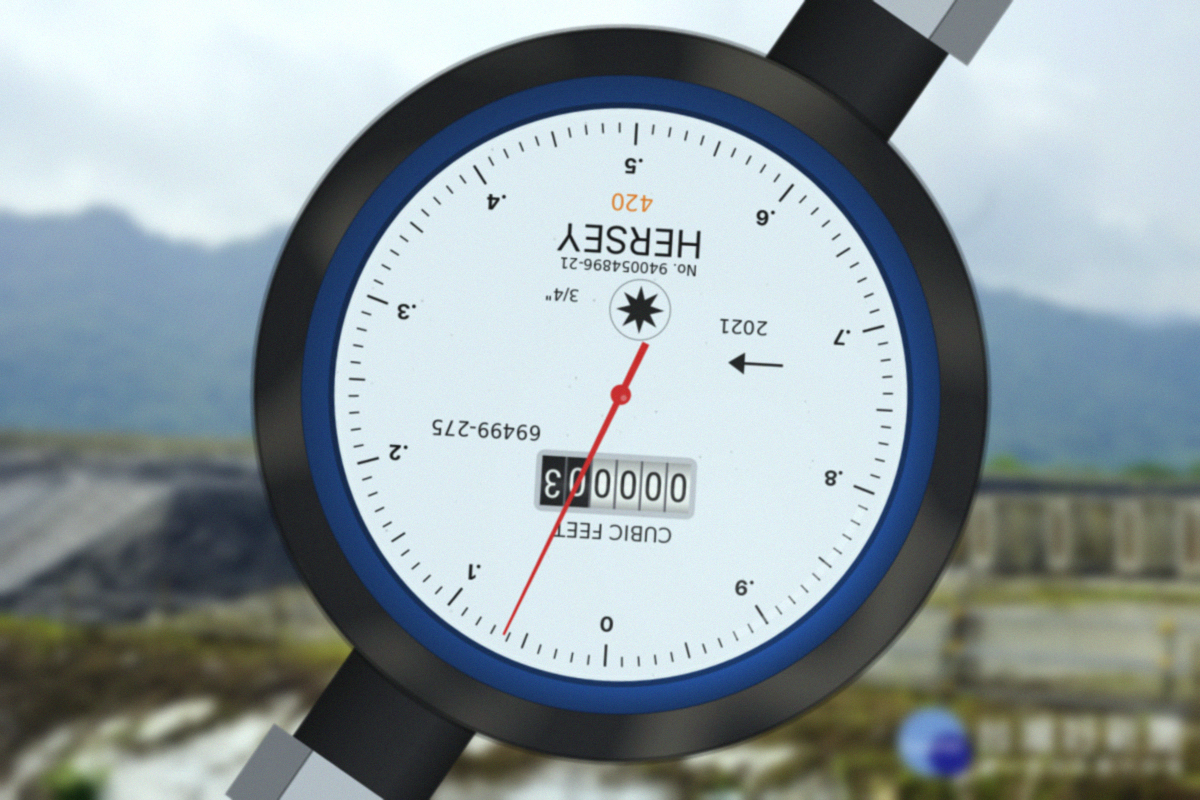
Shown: 3.06 ft³
